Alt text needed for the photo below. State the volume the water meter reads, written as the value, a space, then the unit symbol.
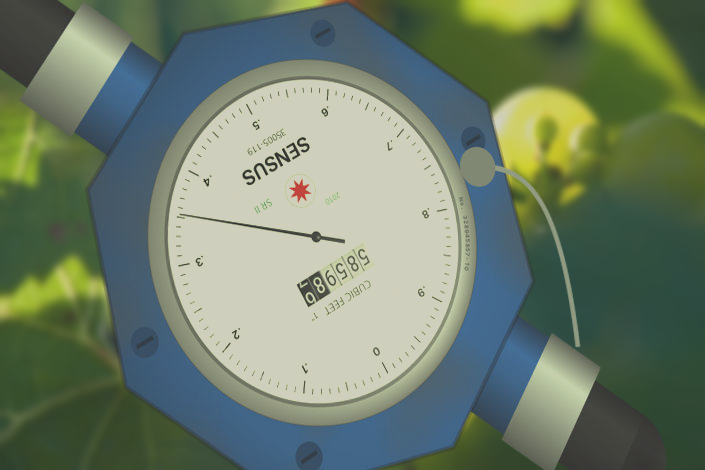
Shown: 585986.35 ft³
